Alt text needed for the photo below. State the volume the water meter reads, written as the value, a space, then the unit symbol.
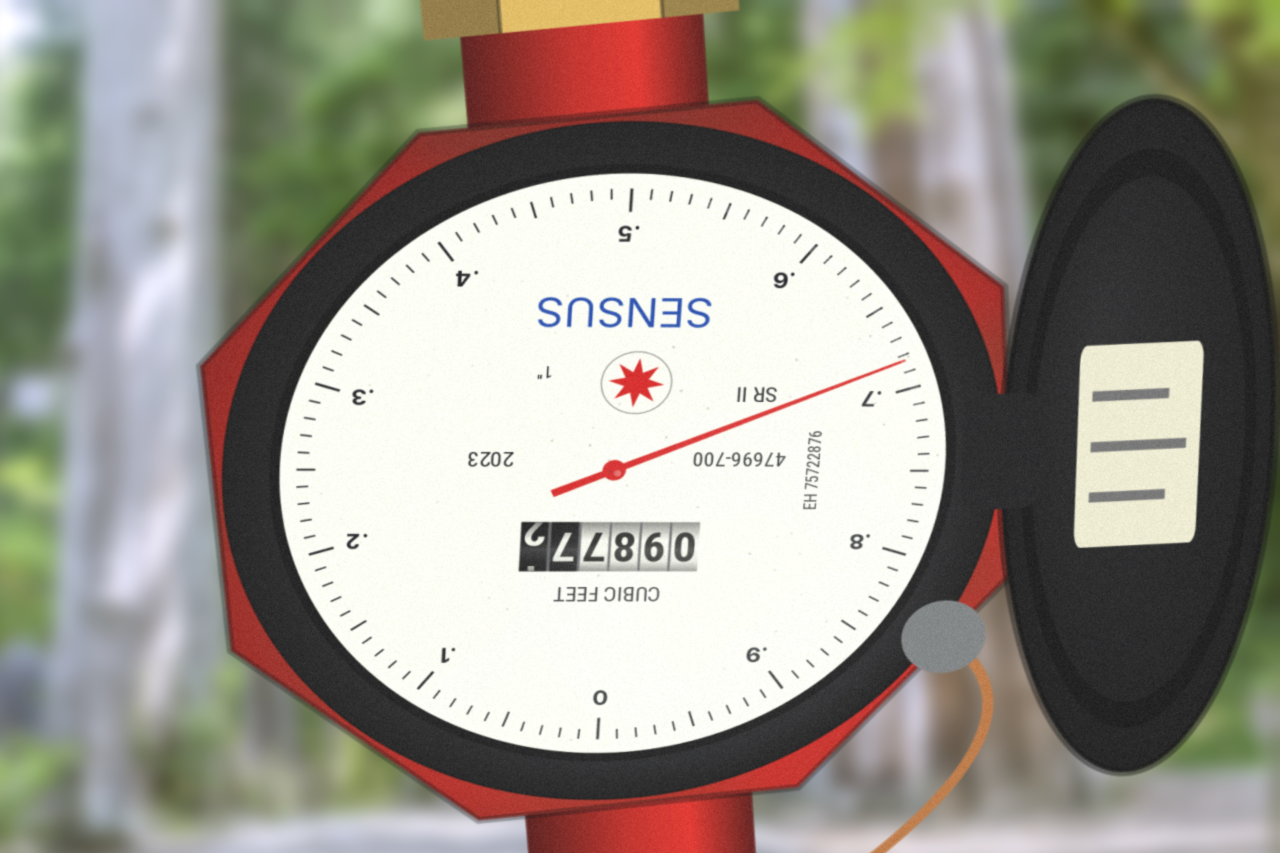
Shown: 98771.68 ft³
